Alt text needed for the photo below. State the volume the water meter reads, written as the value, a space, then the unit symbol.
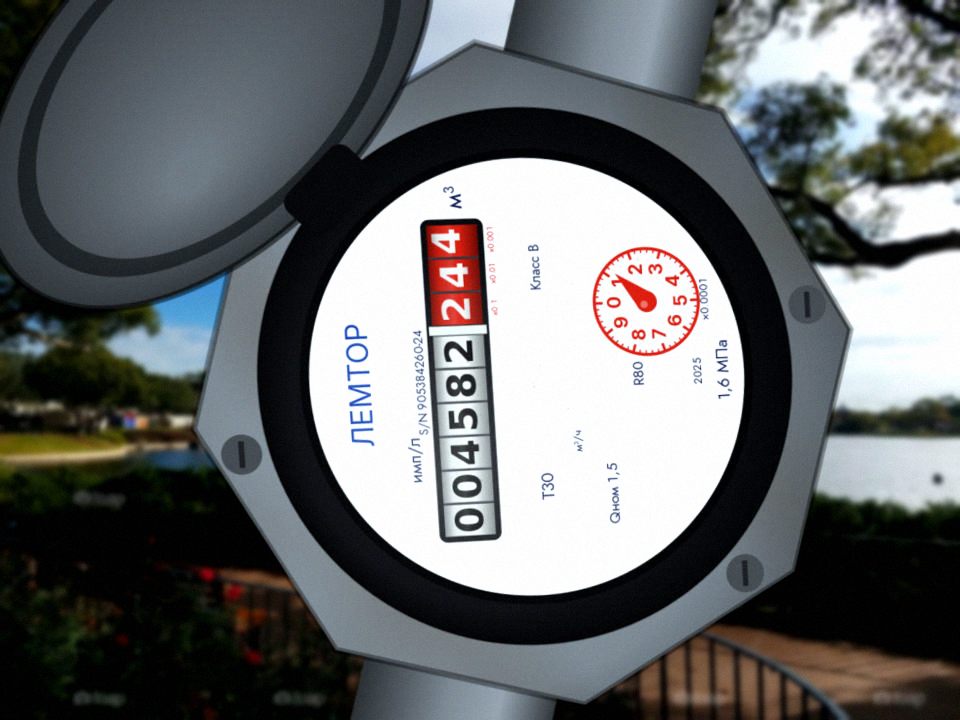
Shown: 4582.2441 m³
